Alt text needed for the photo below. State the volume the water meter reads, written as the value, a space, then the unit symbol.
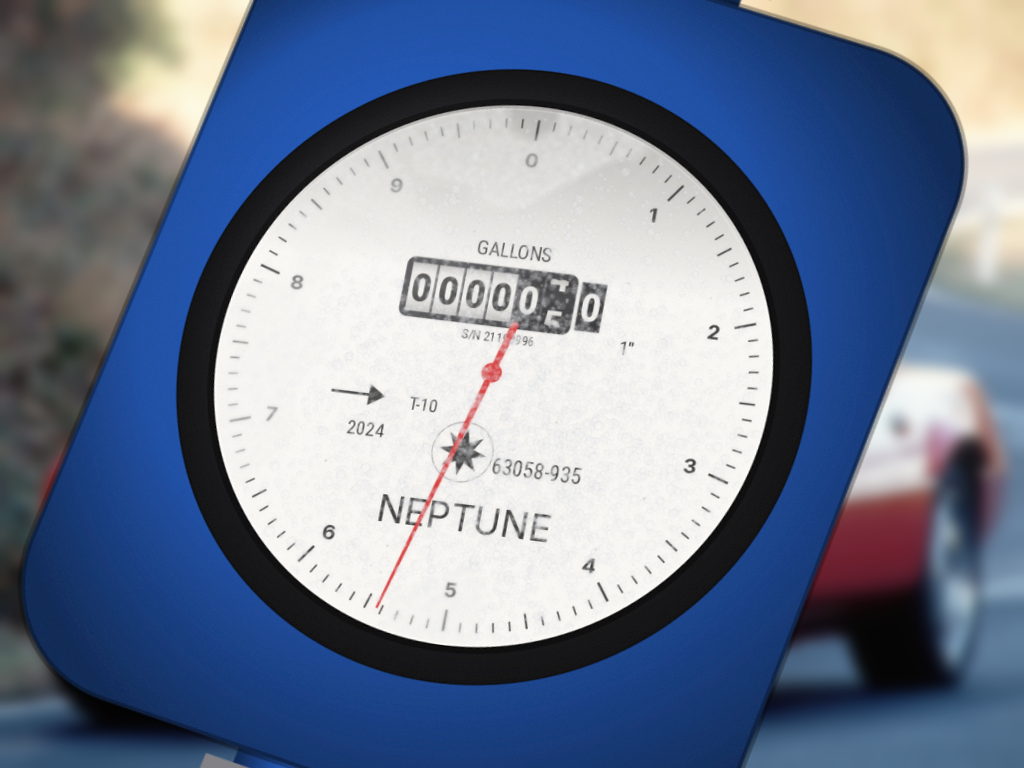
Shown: 45.4 gal
